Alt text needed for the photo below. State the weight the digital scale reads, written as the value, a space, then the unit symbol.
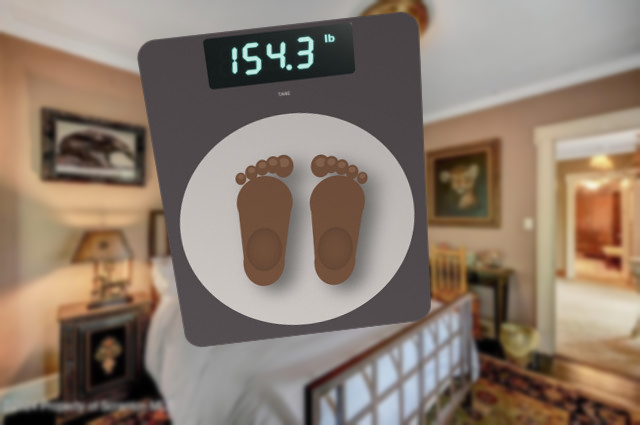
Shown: 154.3 lb
